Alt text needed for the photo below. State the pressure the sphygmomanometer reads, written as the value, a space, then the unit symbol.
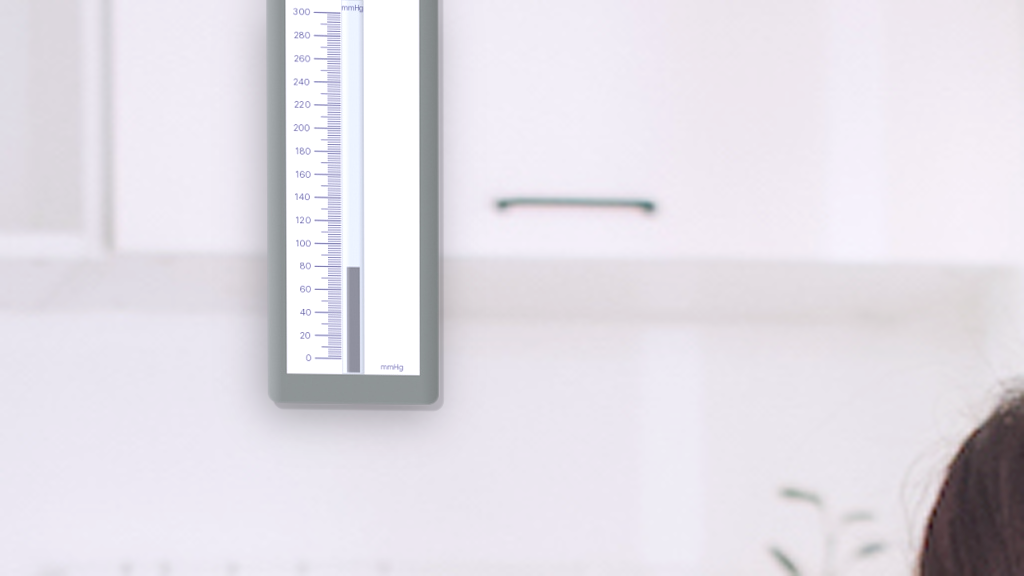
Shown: 80 mmHg
